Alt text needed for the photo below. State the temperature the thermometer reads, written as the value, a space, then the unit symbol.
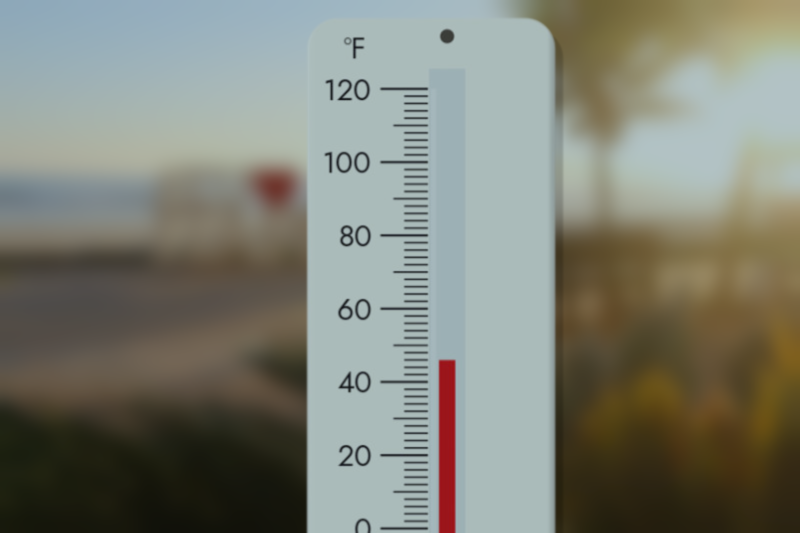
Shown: 46 °F
